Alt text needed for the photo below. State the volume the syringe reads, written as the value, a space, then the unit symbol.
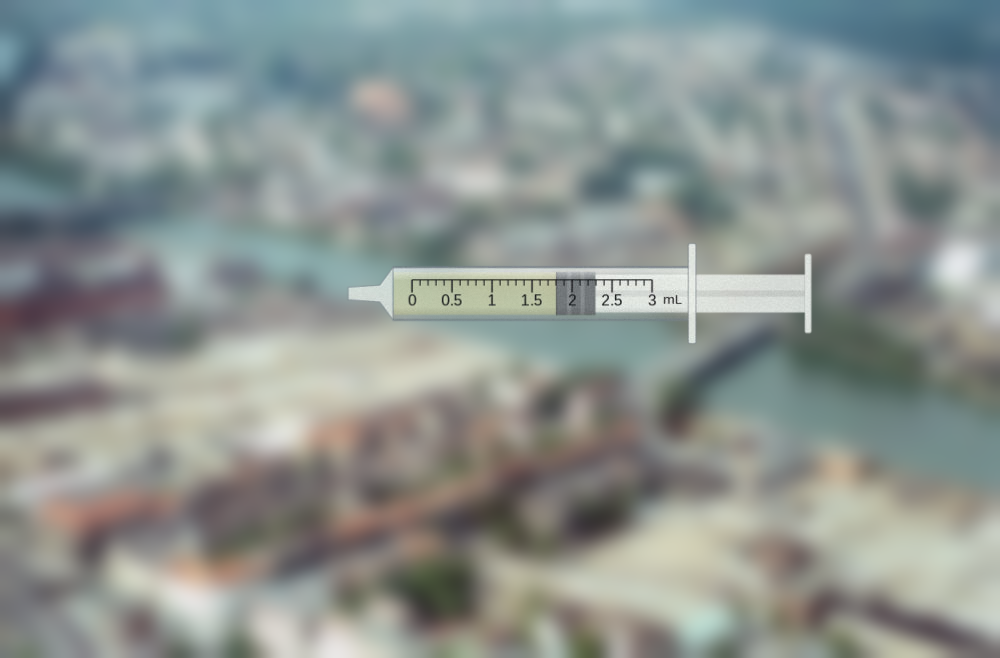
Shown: 1.8 mL
